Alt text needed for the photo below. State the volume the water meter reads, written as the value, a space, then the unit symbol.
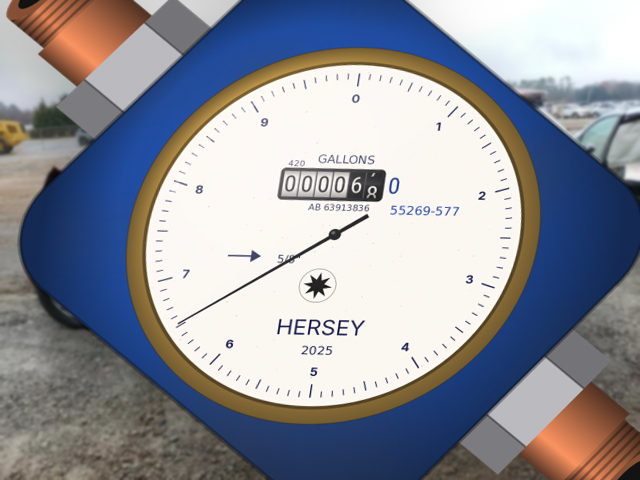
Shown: 676.5 gal
